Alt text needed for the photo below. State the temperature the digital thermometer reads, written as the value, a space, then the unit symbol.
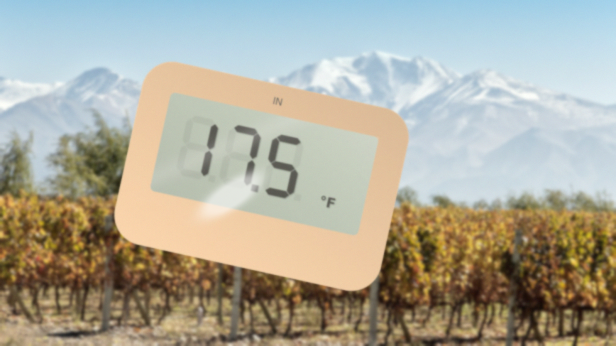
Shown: 17.5 °F
